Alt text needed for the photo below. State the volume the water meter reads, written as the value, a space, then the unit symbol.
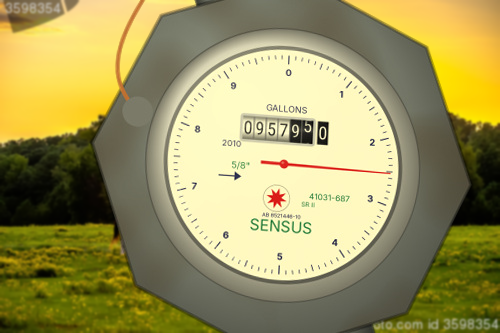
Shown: 957952.5 gal
